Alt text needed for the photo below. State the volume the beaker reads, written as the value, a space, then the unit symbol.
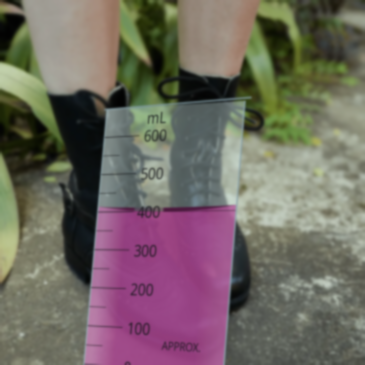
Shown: 400 mL
